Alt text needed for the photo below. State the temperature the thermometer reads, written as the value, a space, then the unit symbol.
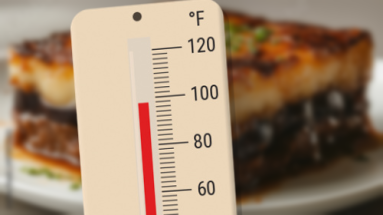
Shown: 98 °F
